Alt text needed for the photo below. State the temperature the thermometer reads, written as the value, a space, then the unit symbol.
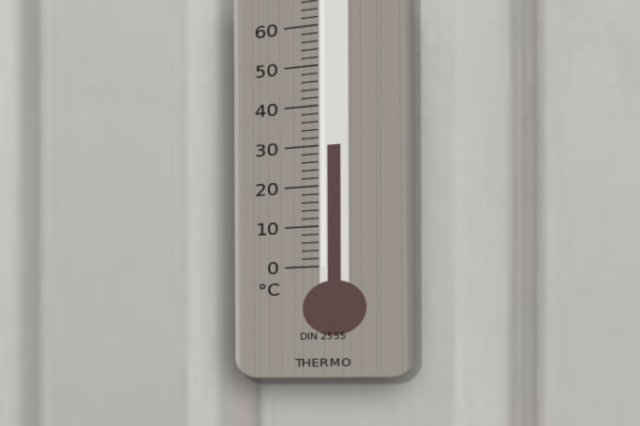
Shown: 30 °C
